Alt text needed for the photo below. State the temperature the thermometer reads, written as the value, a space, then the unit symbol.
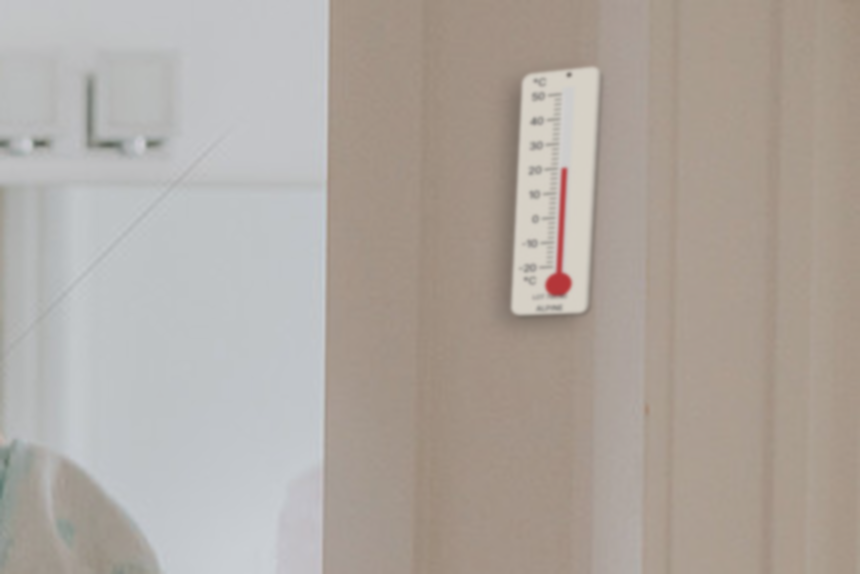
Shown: 20 °C
